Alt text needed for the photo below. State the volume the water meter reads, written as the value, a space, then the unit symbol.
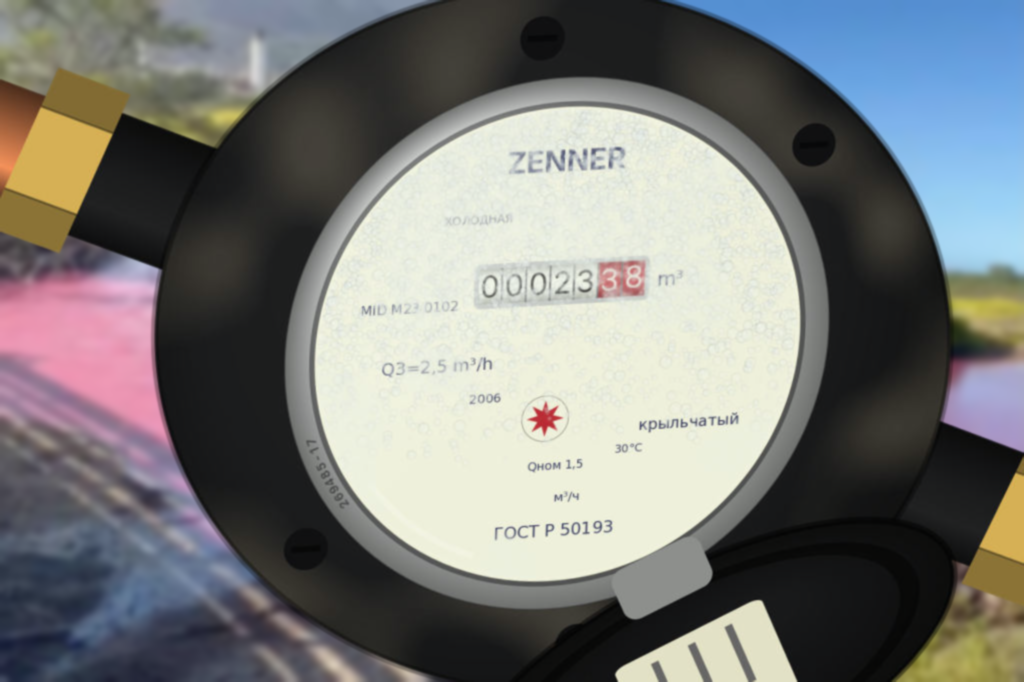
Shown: 23.38 m³
